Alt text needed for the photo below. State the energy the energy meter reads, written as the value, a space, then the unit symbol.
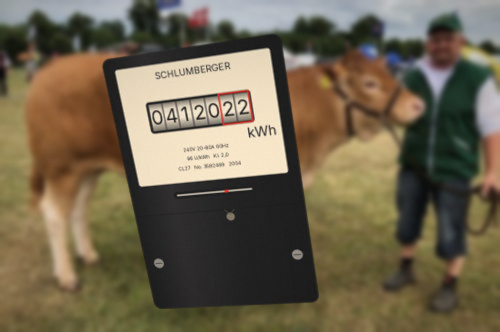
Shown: 4120.22 kWh
